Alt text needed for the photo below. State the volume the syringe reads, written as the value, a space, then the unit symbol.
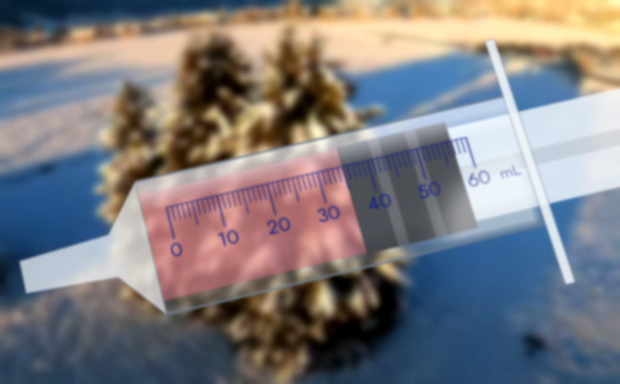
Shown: 35 mL
